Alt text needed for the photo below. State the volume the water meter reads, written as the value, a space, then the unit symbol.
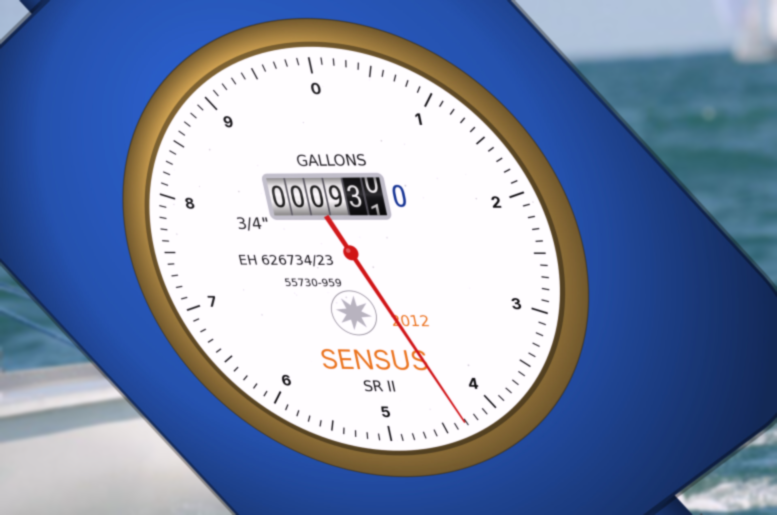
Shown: 9304.3 gal
